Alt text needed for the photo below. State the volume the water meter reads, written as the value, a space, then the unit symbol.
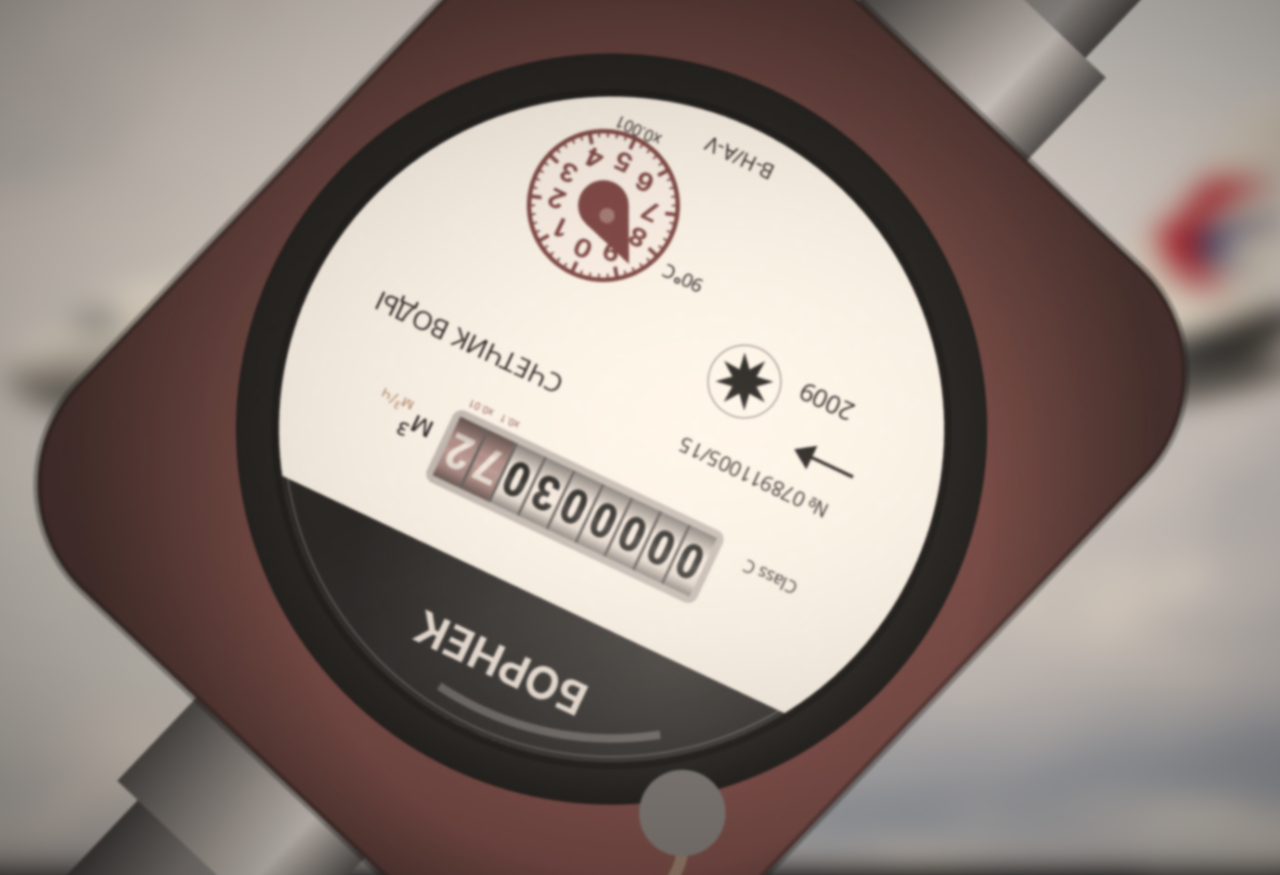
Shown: 30.728 m³
